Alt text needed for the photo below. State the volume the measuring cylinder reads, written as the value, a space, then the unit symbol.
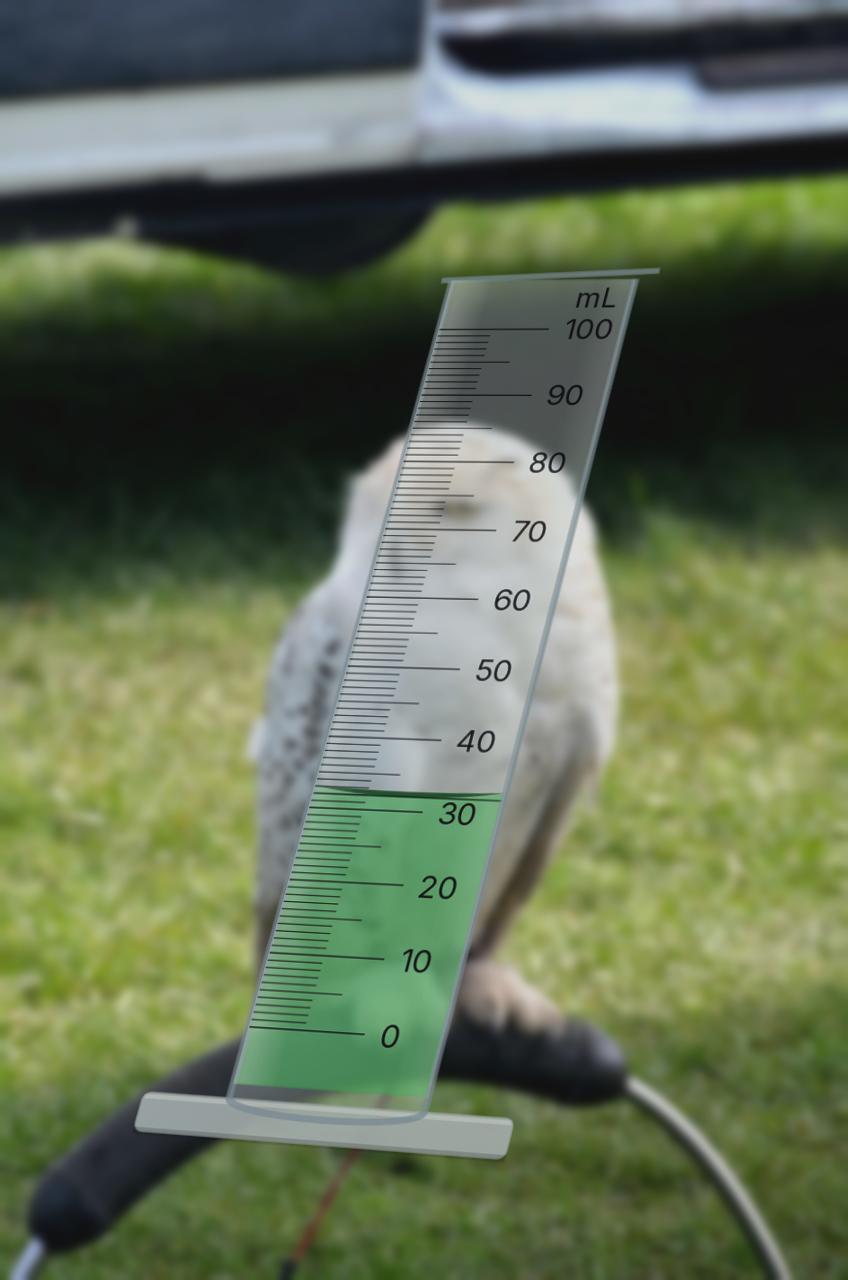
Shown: 32 mL
